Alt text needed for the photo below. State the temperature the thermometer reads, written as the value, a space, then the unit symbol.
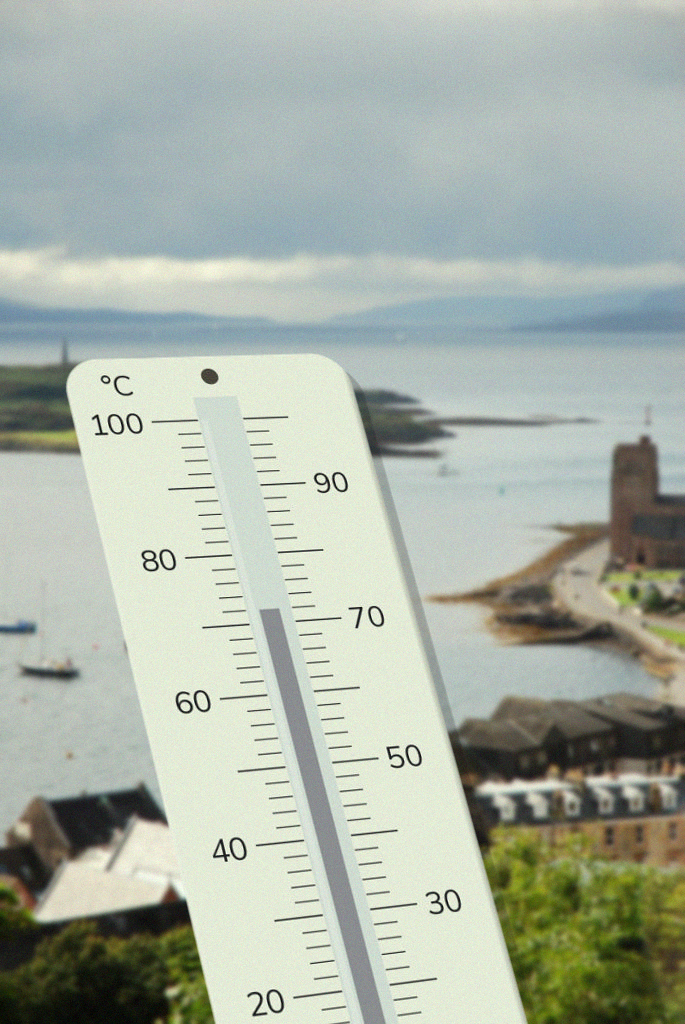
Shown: 72 °C
